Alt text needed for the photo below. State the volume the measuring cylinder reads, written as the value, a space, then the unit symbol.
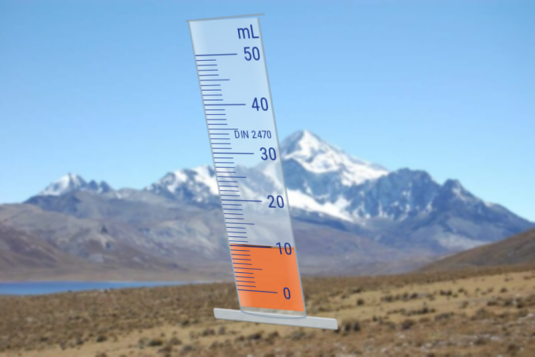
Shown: 10 mL
